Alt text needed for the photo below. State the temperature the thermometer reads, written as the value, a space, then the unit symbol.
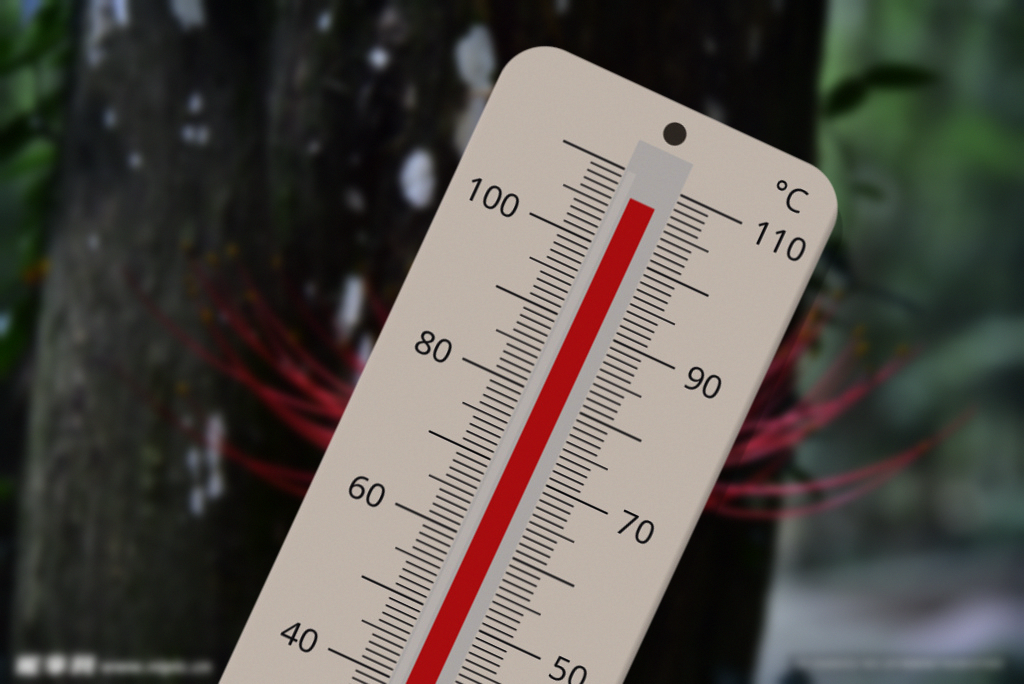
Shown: 107 °C
